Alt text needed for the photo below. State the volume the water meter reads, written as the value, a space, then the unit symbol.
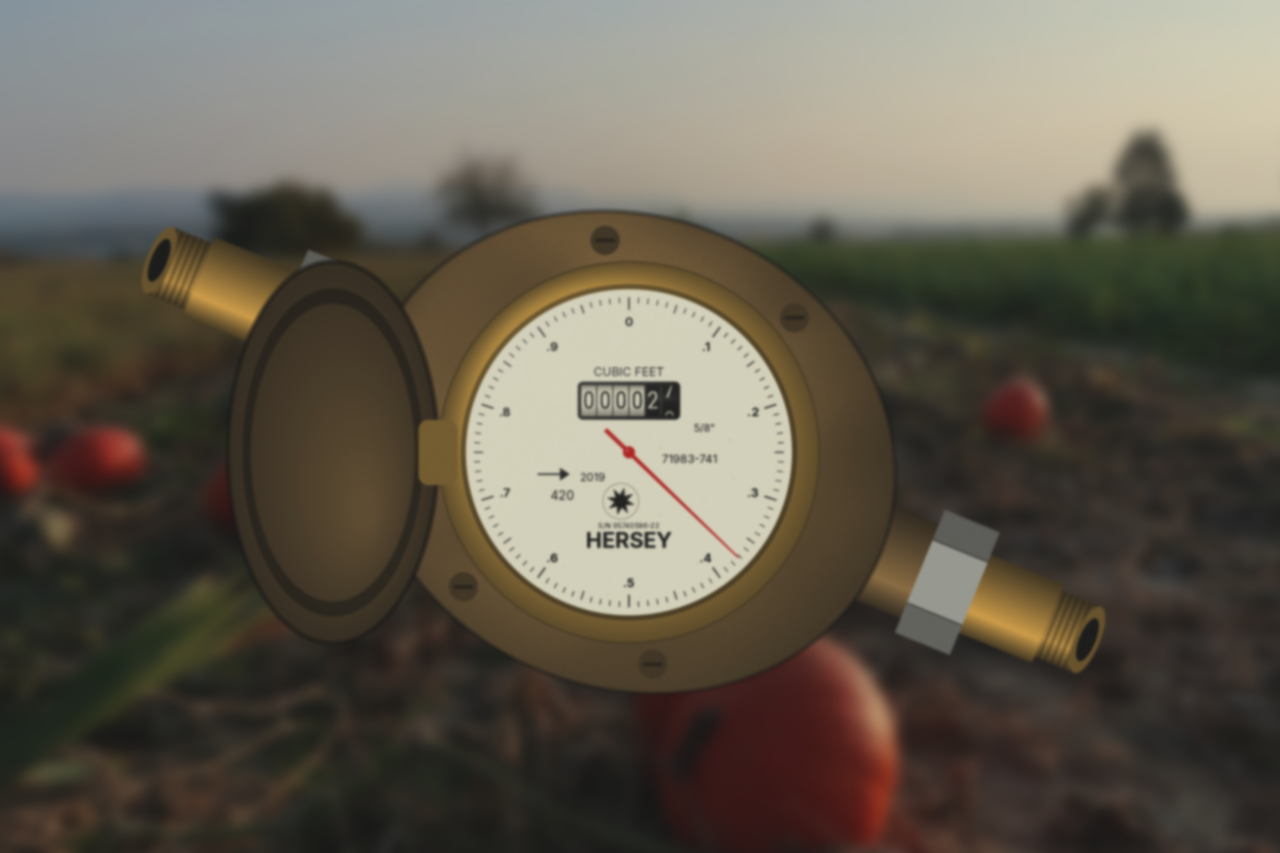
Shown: 27.37 ft³
